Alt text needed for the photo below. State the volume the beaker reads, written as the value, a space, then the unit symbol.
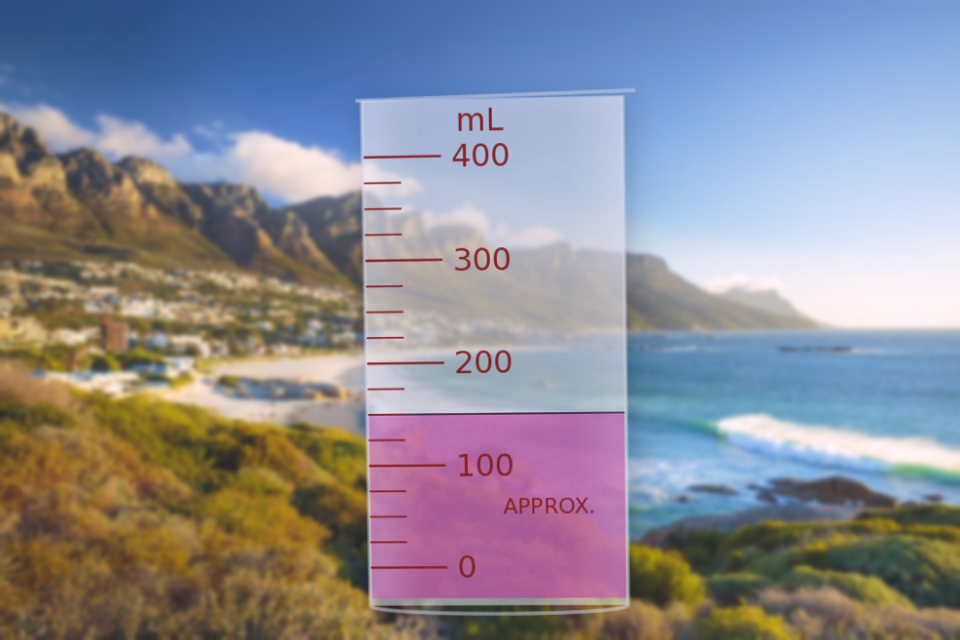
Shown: 150 mL
